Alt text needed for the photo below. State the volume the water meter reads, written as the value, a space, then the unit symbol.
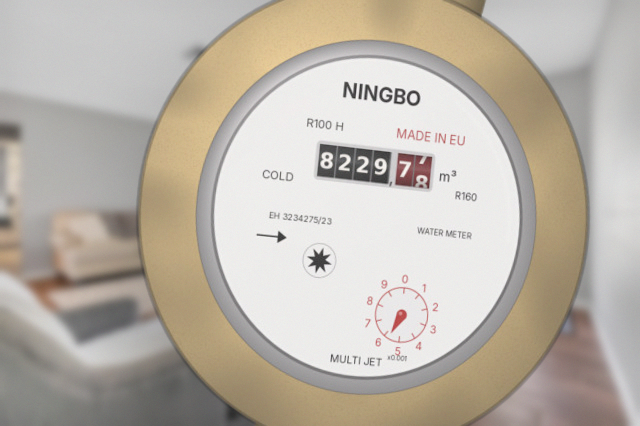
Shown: 8229.775 m³
